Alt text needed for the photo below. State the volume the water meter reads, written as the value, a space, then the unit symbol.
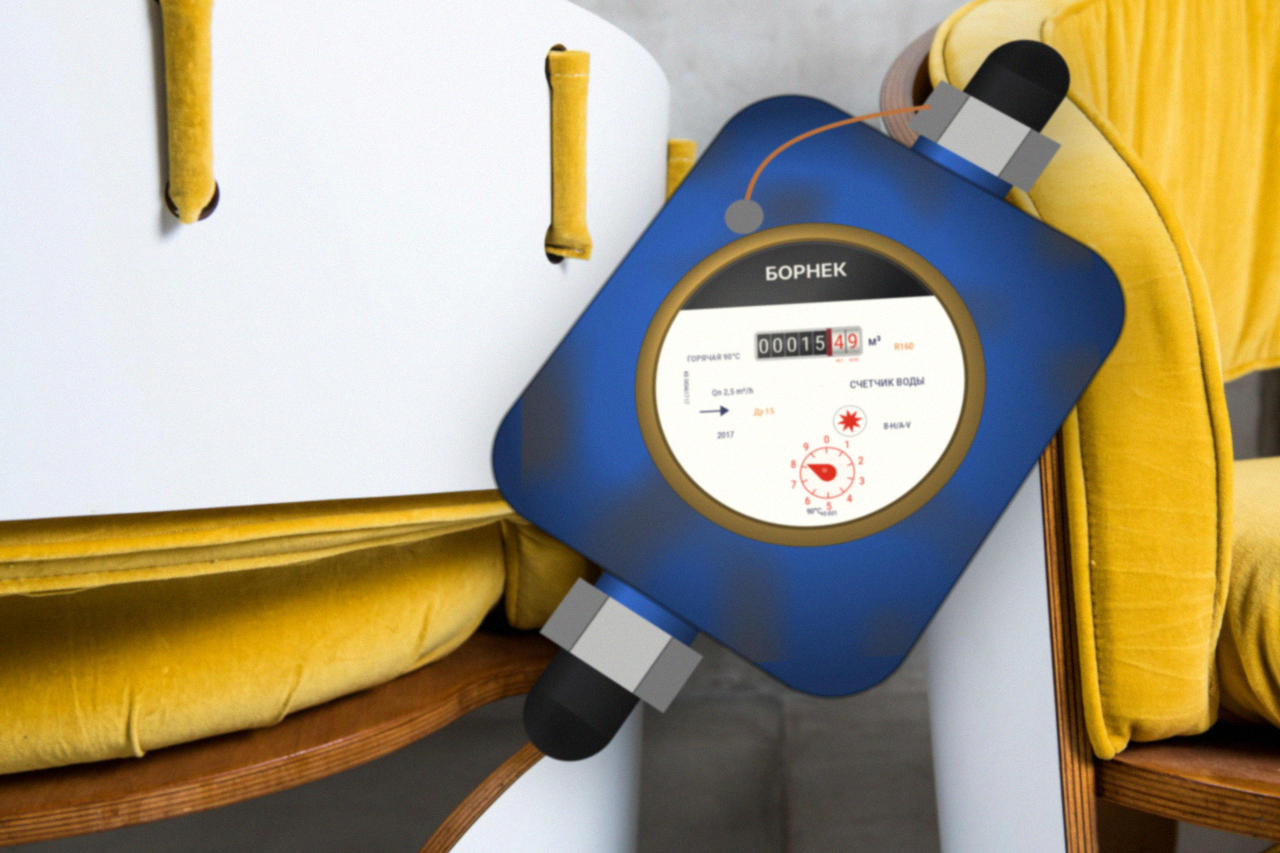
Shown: 15.498 m³
